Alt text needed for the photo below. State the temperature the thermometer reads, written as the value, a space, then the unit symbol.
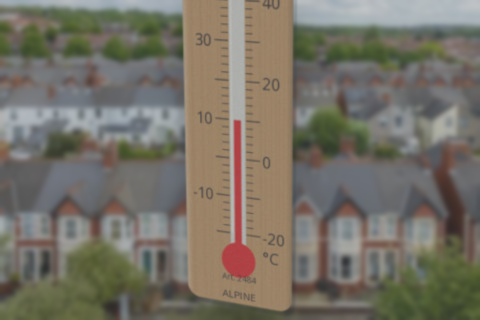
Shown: 10 °C
